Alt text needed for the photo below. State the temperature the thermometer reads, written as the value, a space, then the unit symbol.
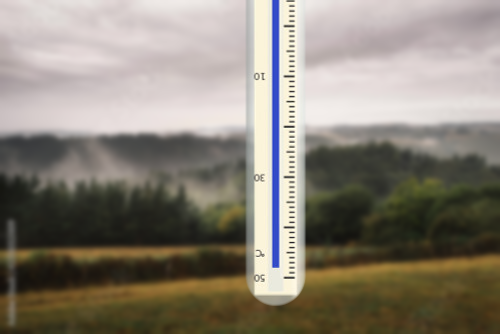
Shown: 48 °C
